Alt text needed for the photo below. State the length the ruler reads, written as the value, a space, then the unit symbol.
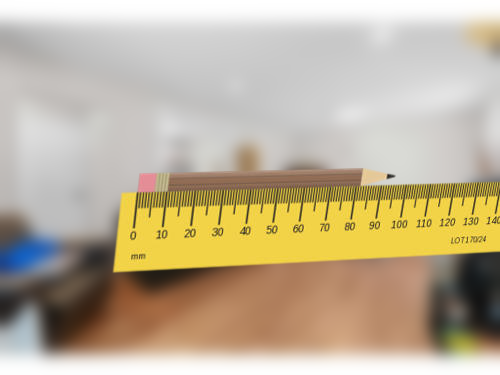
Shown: 95 mm
